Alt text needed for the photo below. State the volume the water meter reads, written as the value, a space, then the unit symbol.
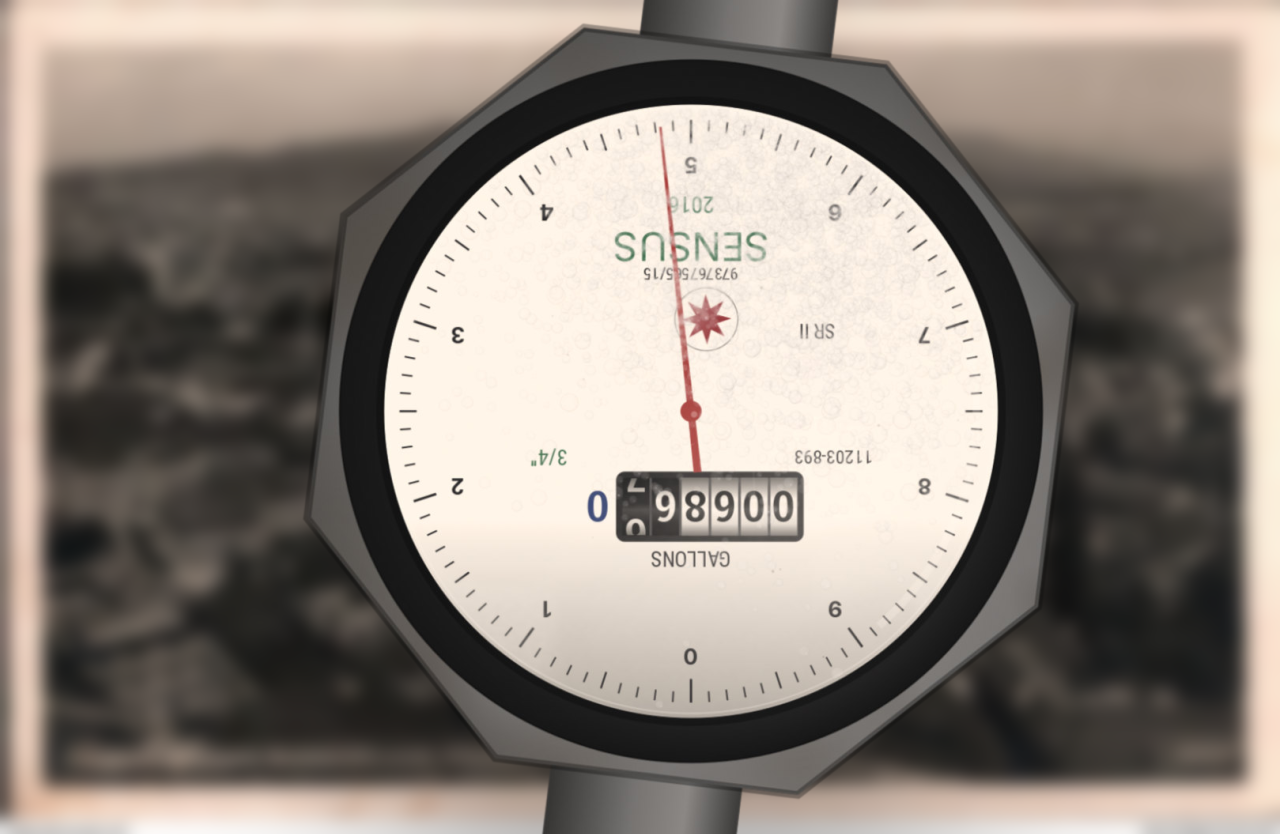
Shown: 68664.8 gal
